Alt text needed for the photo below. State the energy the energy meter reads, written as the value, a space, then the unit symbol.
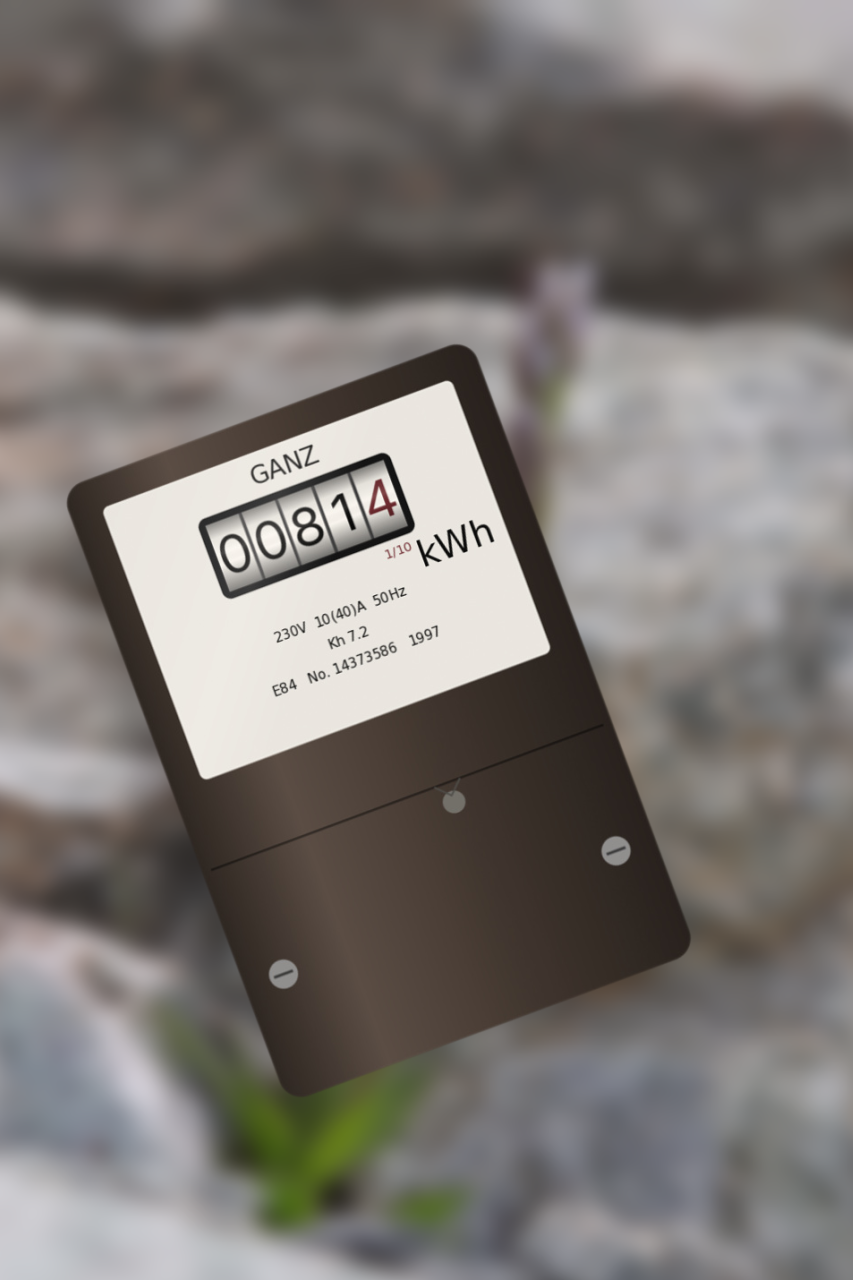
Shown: 81.4 kWh
